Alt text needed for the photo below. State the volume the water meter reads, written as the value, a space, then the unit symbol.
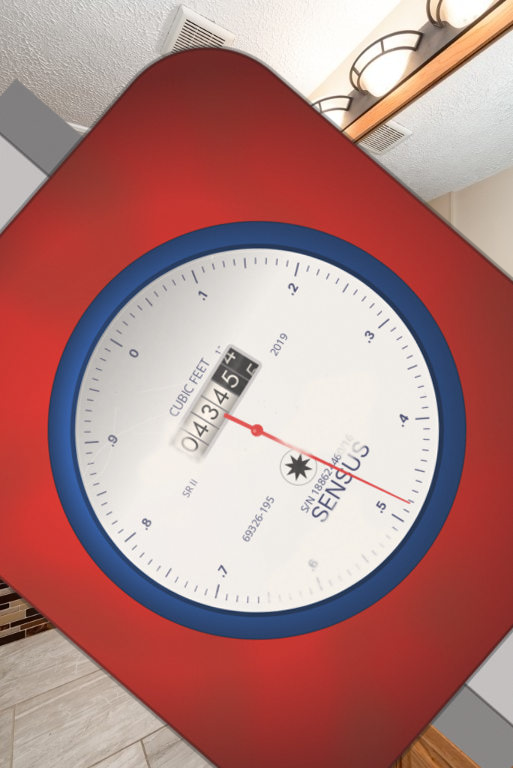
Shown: 43454.48 ft³
